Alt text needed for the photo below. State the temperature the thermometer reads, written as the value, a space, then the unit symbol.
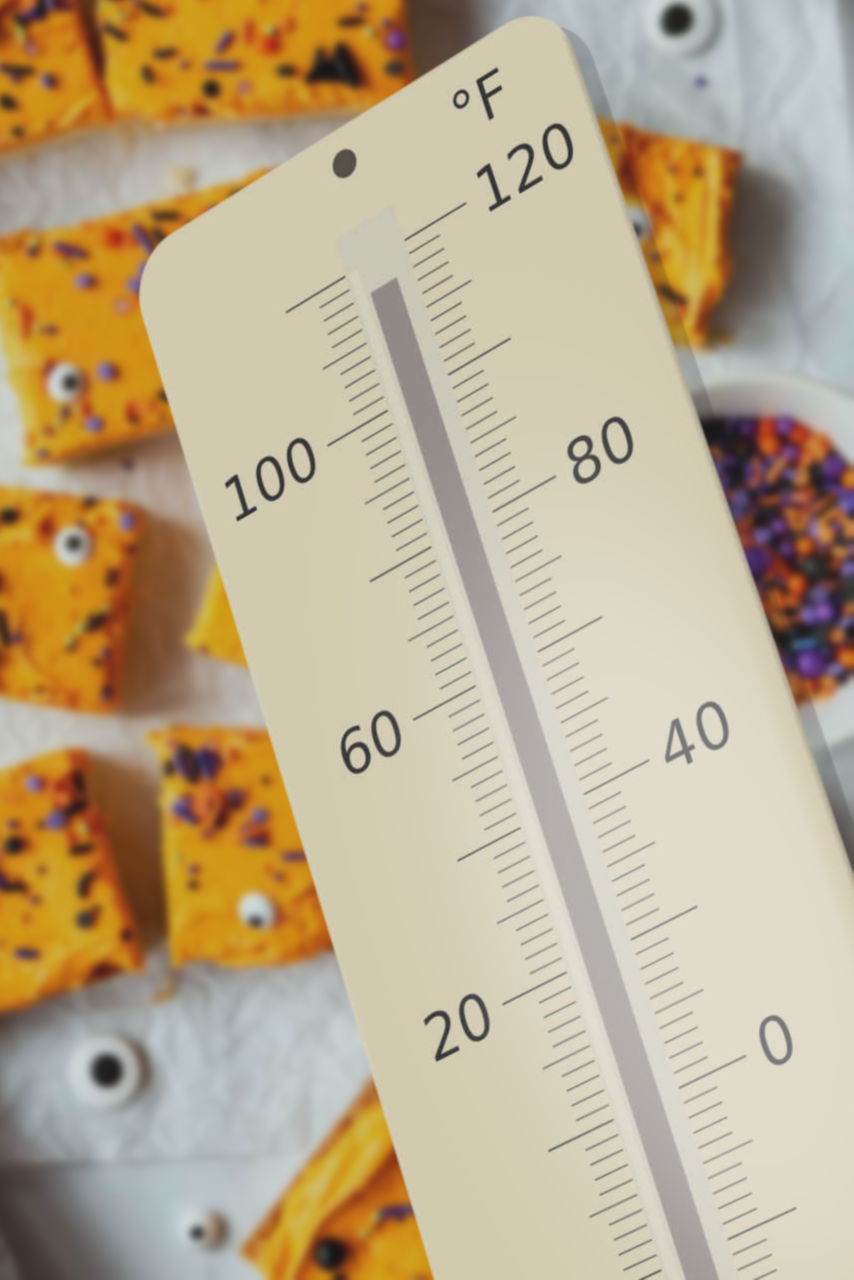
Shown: 116 °F
